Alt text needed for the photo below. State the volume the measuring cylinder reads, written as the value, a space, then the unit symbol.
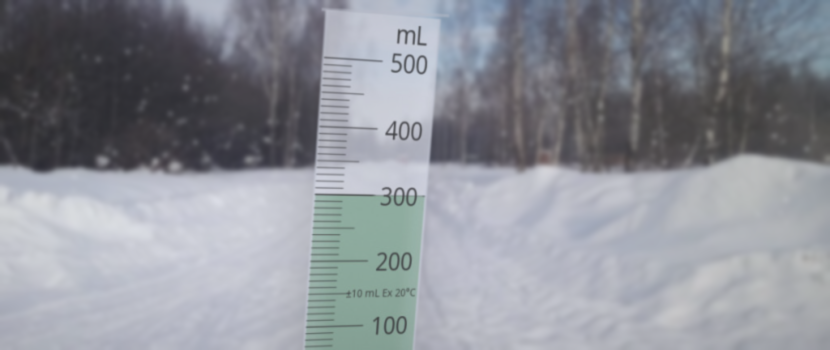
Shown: 300 mL
